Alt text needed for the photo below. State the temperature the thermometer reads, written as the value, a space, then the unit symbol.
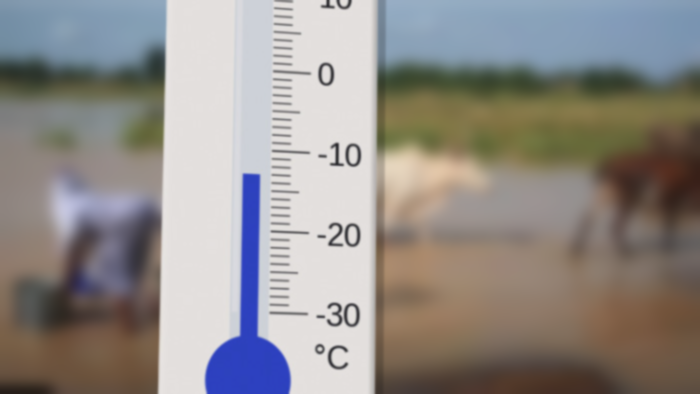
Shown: -13 °C
